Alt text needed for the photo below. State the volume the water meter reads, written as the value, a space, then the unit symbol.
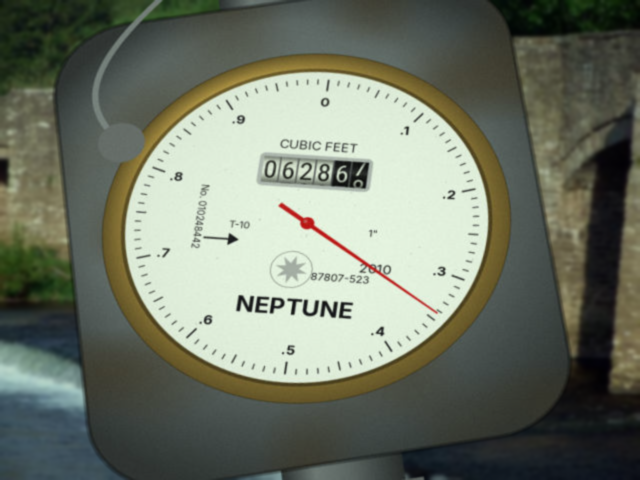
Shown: 62867.34 ft³
